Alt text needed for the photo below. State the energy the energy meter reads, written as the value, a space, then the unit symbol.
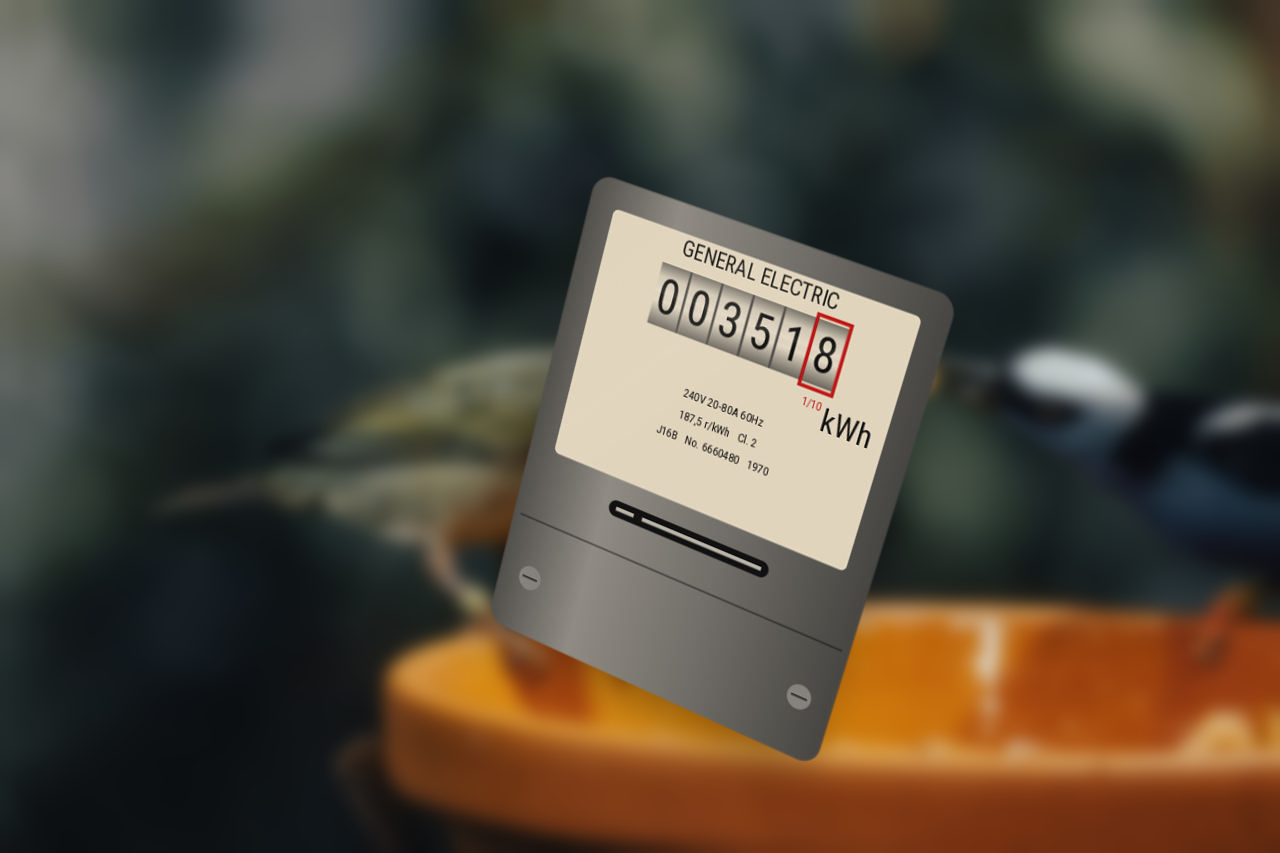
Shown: 351.8 kWh
